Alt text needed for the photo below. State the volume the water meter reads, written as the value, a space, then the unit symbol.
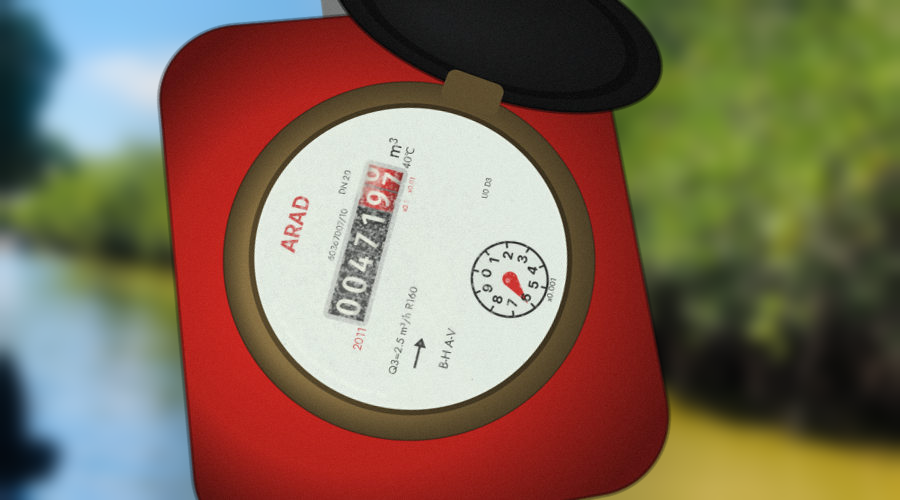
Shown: 471.966 m³
